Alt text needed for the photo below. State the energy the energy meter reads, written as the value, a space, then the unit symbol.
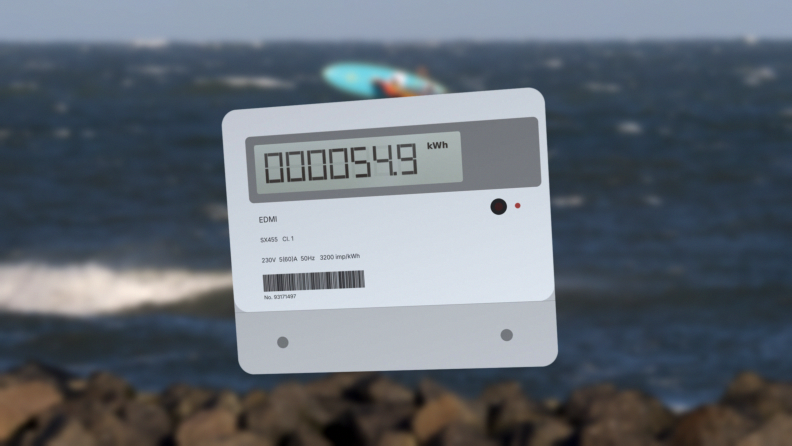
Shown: 54.9 kWh
